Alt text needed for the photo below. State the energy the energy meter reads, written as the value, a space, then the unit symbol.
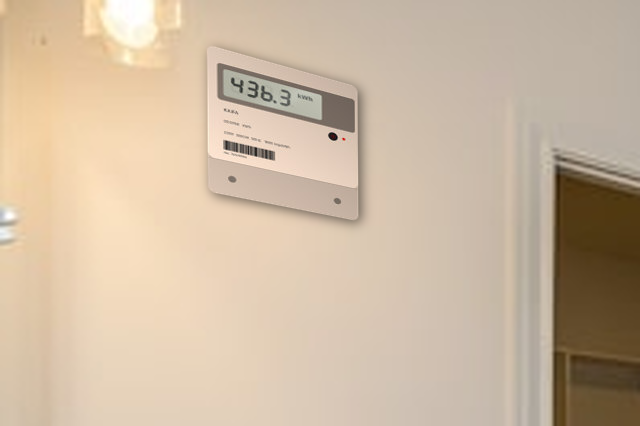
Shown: 436.3 kWh
